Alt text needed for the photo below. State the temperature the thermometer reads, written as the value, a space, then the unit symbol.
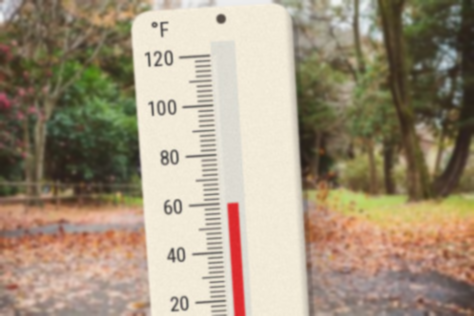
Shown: 60 °F
